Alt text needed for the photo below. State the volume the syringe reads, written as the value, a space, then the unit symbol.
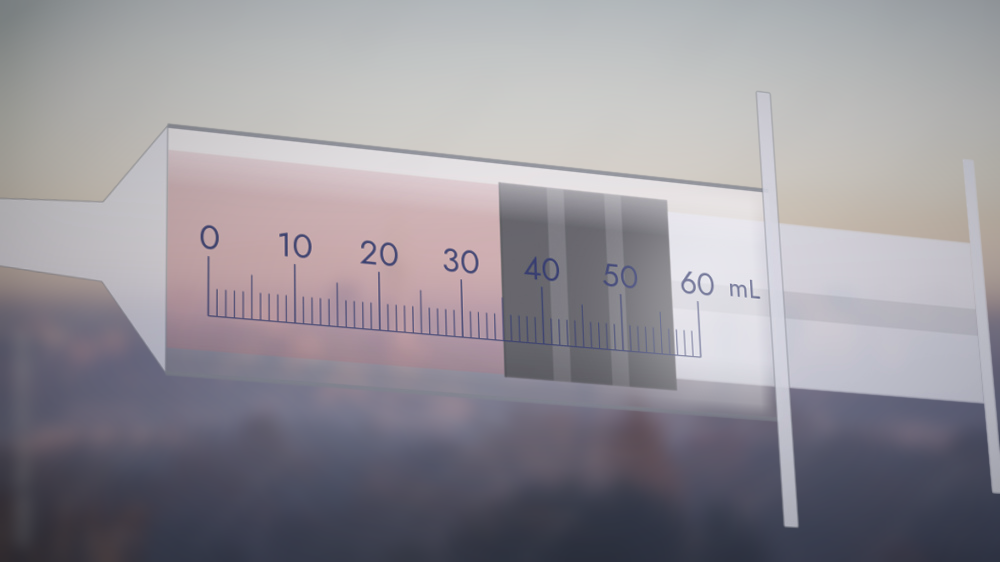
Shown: 35 mL
